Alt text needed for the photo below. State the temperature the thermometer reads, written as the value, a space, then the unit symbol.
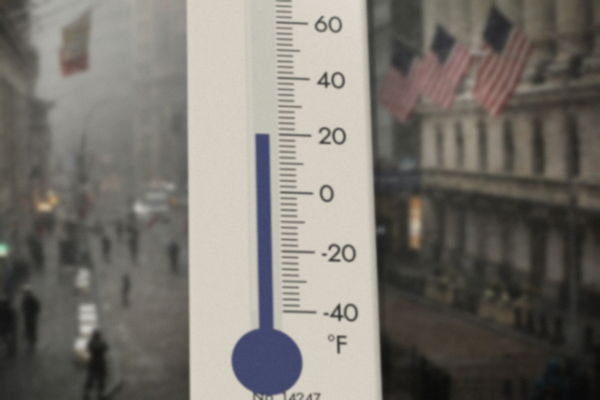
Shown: 20 °F
